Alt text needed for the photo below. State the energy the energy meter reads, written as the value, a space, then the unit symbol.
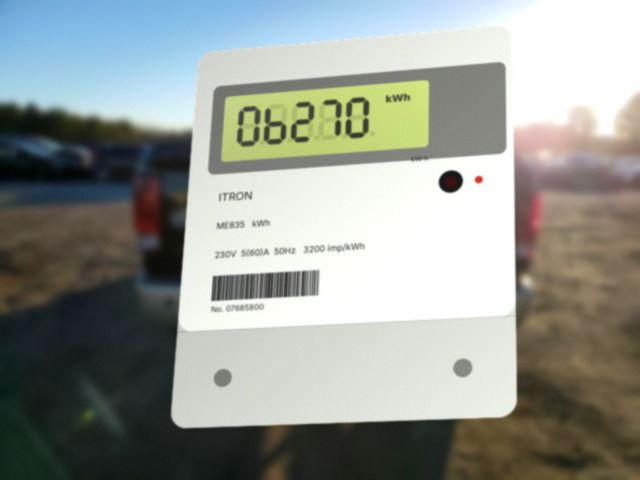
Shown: 6270 kWh
